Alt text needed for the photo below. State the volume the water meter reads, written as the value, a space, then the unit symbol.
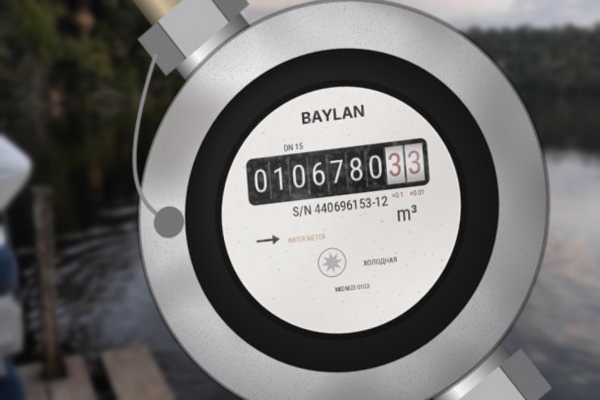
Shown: 106780.33 m³
